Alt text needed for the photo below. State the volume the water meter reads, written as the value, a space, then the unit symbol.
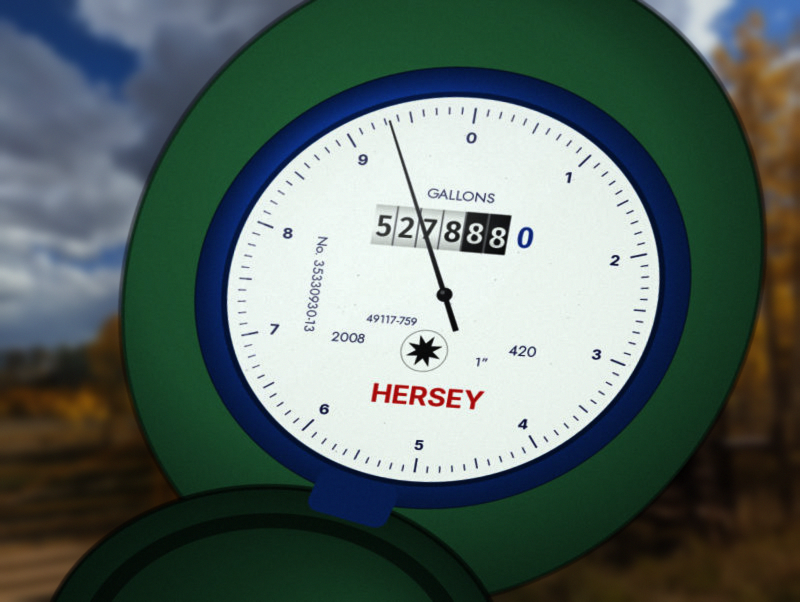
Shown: 5278879.3 gal
